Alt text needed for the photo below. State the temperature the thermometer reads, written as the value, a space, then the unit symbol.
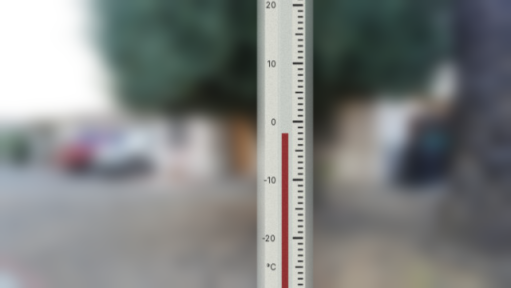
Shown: -2 °C
